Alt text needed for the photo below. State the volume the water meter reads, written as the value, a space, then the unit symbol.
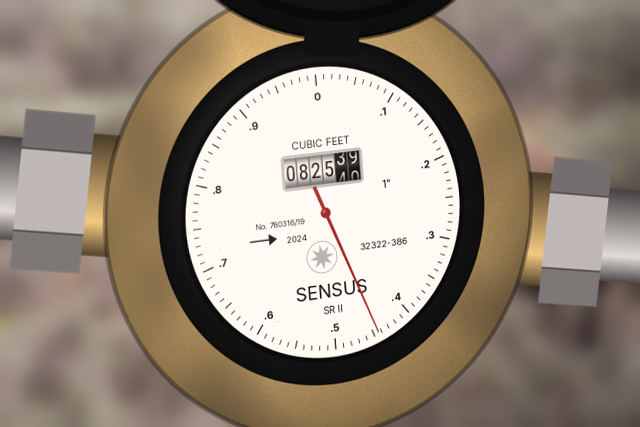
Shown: 82539.44 ft³
